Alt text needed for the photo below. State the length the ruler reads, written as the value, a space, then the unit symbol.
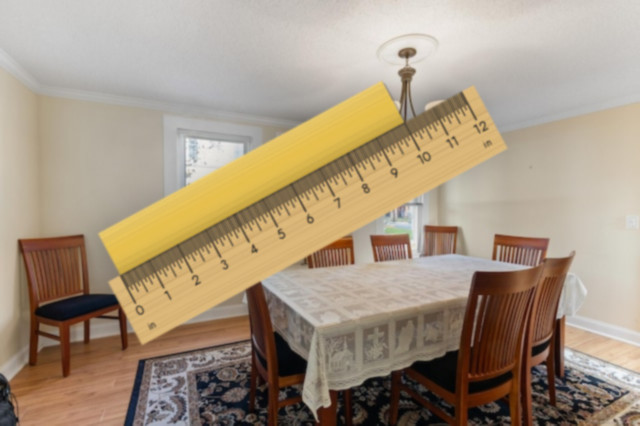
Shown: 10 in
